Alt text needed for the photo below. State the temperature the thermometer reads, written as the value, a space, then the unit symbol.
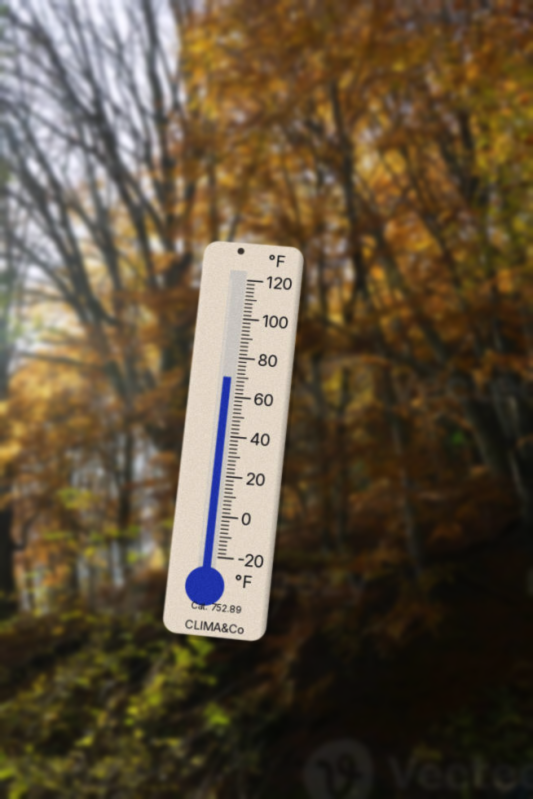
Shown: 70 °F
